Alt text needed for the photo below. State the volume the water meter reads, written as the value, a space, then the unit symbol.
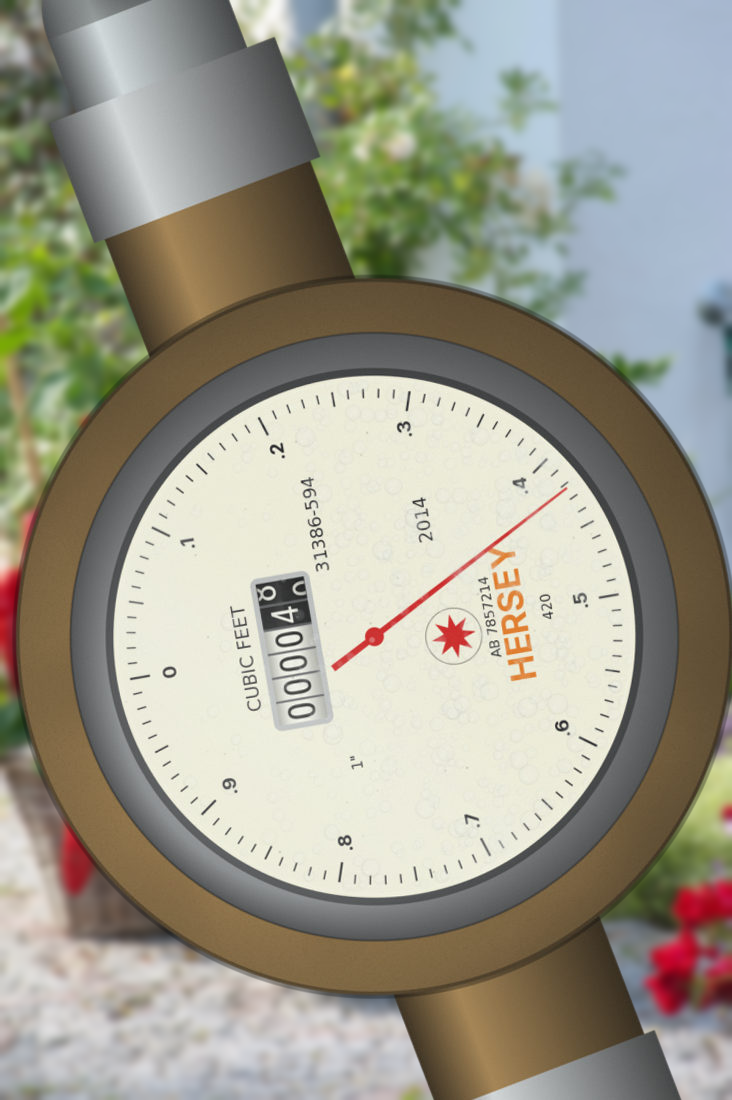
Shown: 48.42 ft³
